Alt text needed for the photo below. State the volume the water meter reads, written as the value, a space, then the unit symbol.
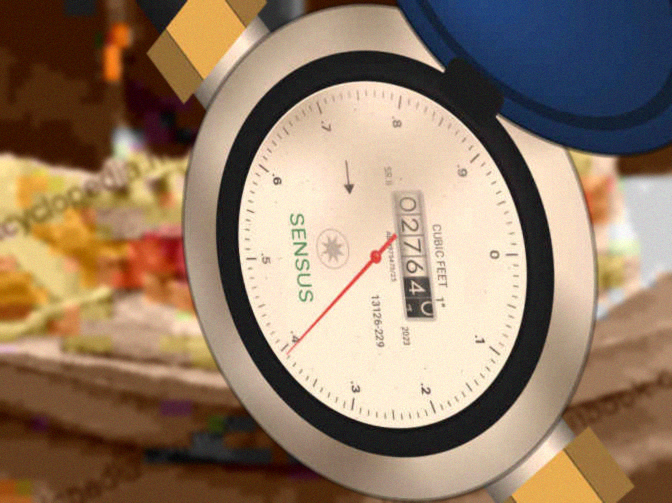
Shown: 27640.39 ft³
